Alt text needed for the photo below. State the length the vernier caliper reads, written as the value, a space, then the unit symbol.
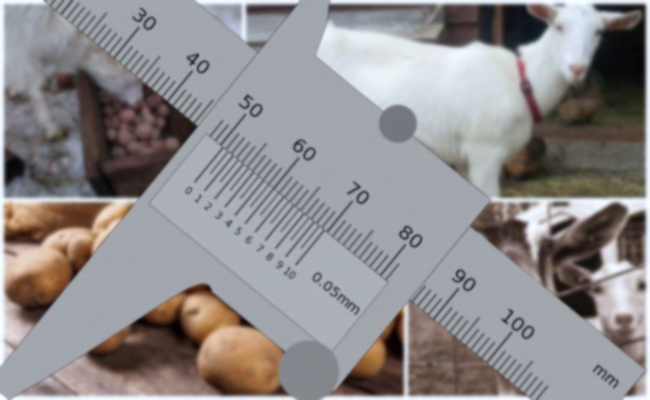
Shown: 50.5 mm
